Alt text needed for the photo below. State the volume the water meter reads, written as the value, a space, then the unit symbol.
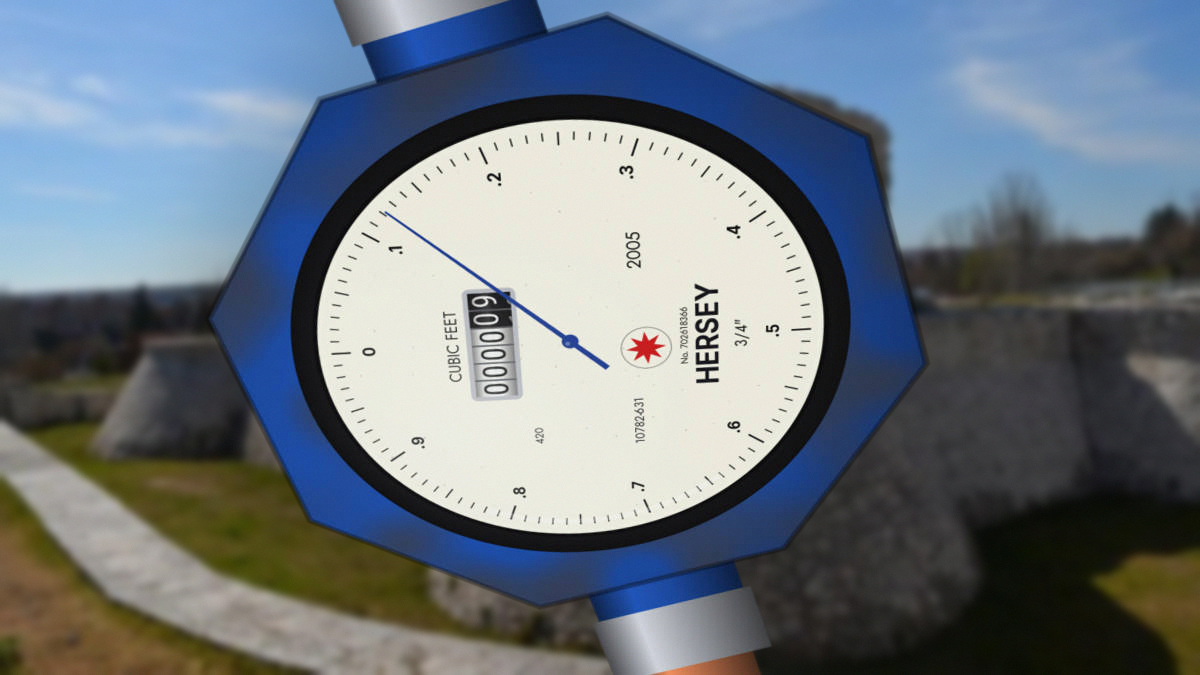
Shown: 9.12 ft³
